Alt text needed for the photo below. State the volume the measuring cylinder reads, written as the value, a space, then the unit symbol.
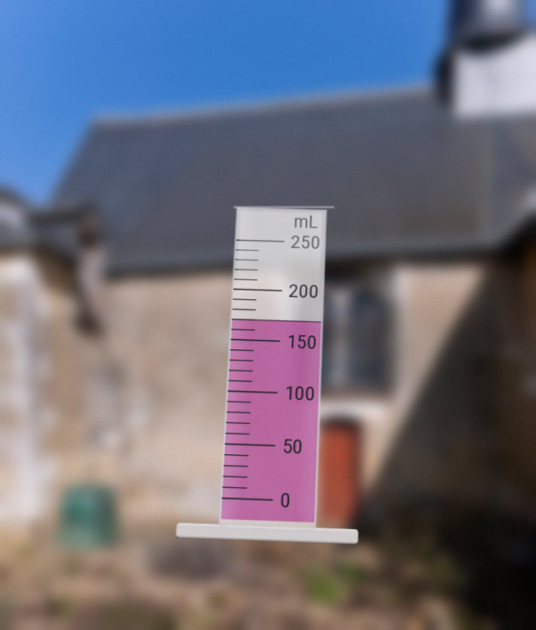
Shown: 170 mL
